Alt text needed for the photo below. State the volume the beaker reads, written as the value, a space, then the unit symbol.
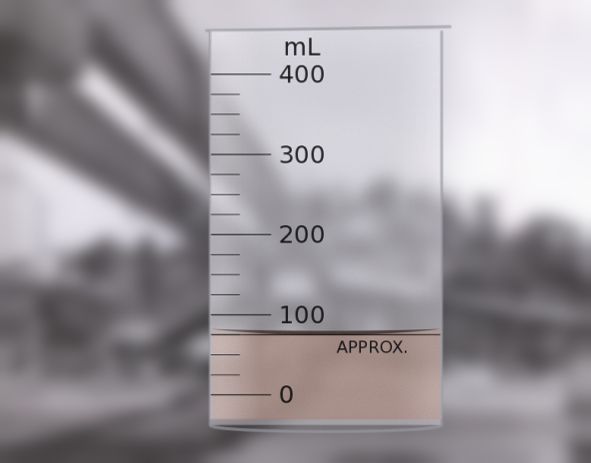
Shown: 75 mL
